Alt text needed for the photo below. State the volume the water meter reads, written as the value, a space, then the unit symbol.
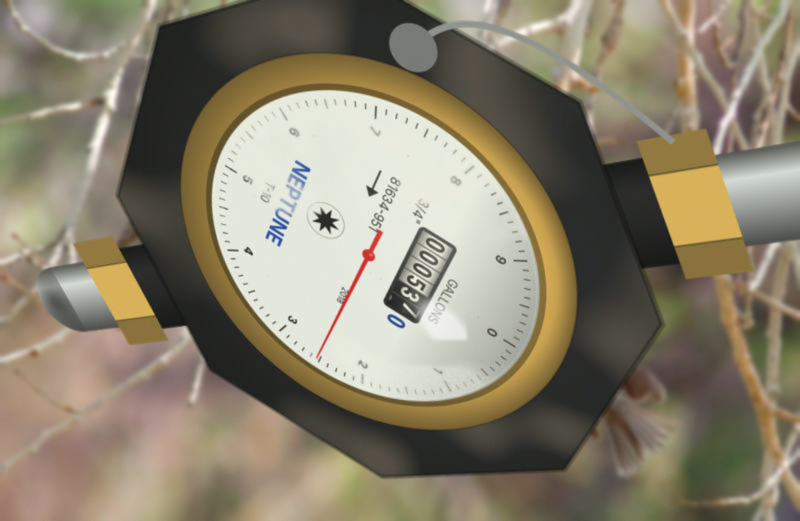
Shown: 5372.5 gal
